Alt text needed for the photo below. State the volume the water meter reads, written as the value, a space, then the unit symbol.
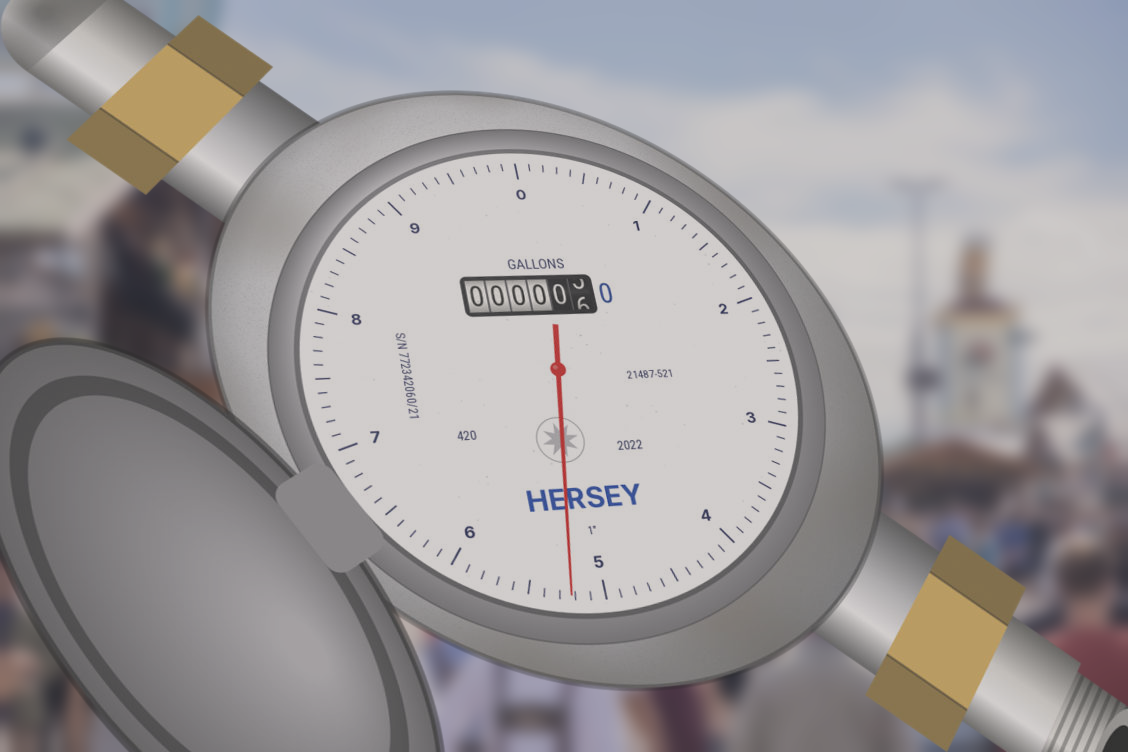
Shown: 55.2 gal
